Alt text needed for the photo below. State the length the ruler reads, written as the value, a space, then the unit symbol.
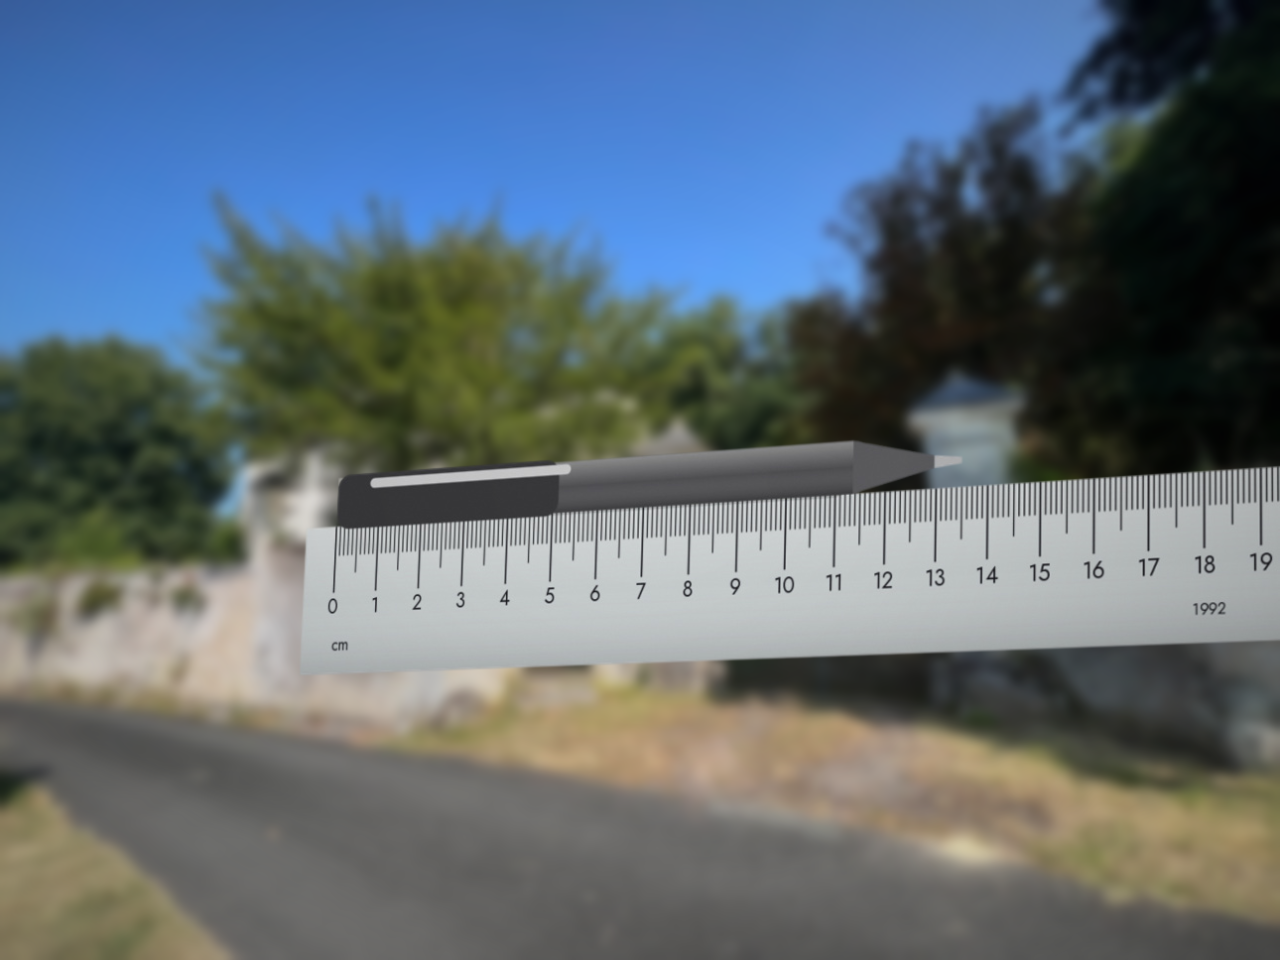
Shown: 13.5 cm
